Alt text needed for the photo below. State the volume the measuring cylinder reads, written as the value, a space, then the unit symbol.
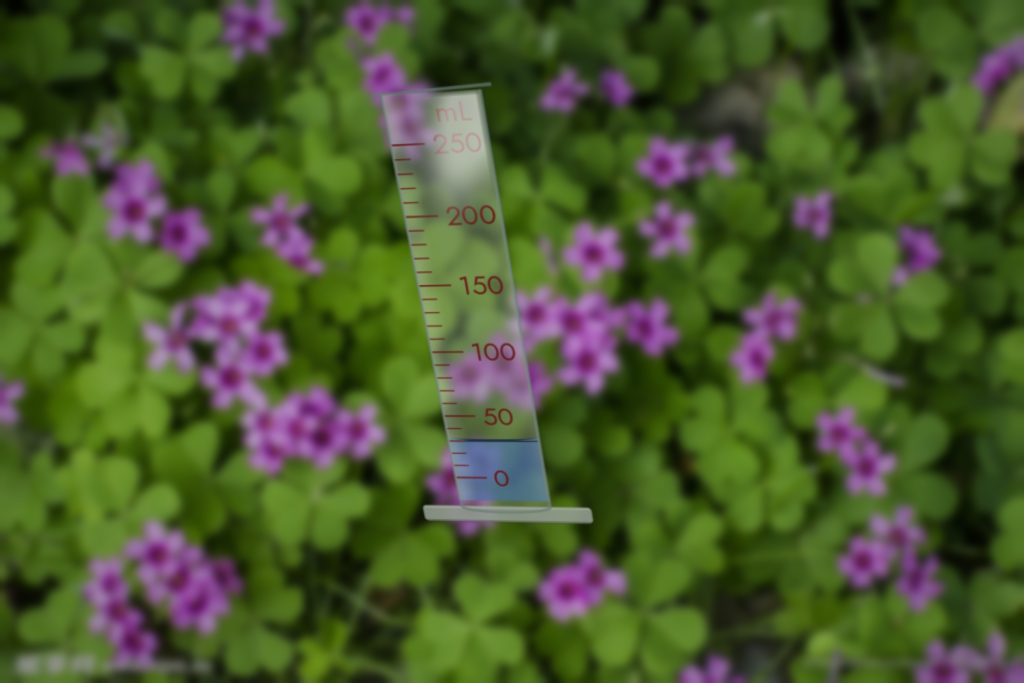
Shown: 30 mL
